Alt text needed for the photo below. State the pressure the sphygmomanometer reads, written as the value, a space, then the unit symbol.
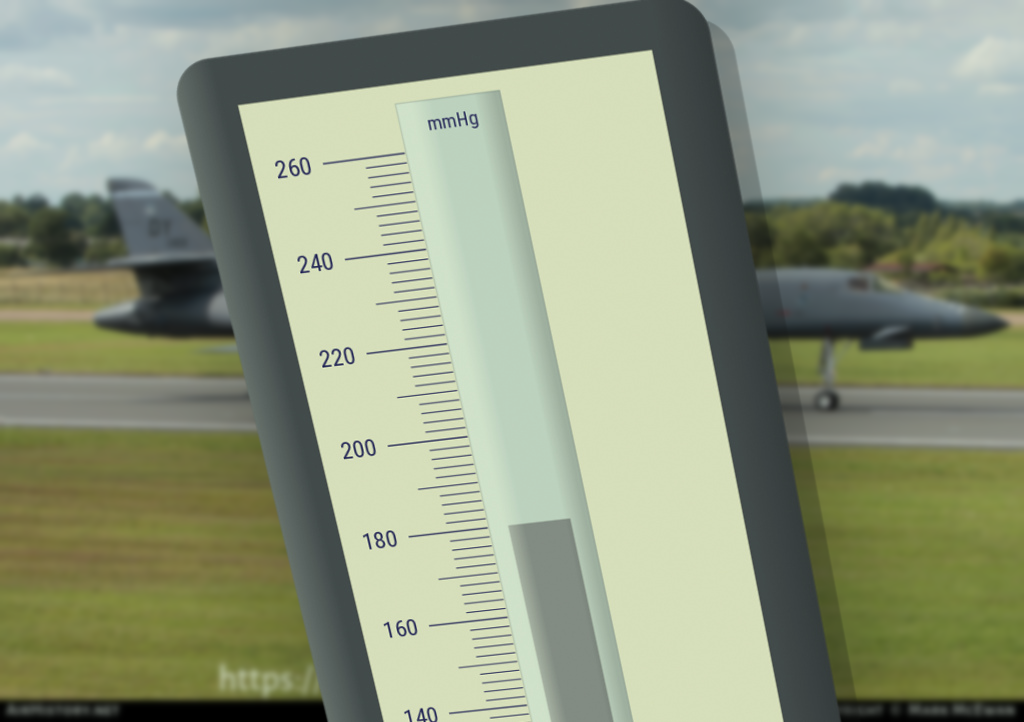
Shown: 180 mmHg
